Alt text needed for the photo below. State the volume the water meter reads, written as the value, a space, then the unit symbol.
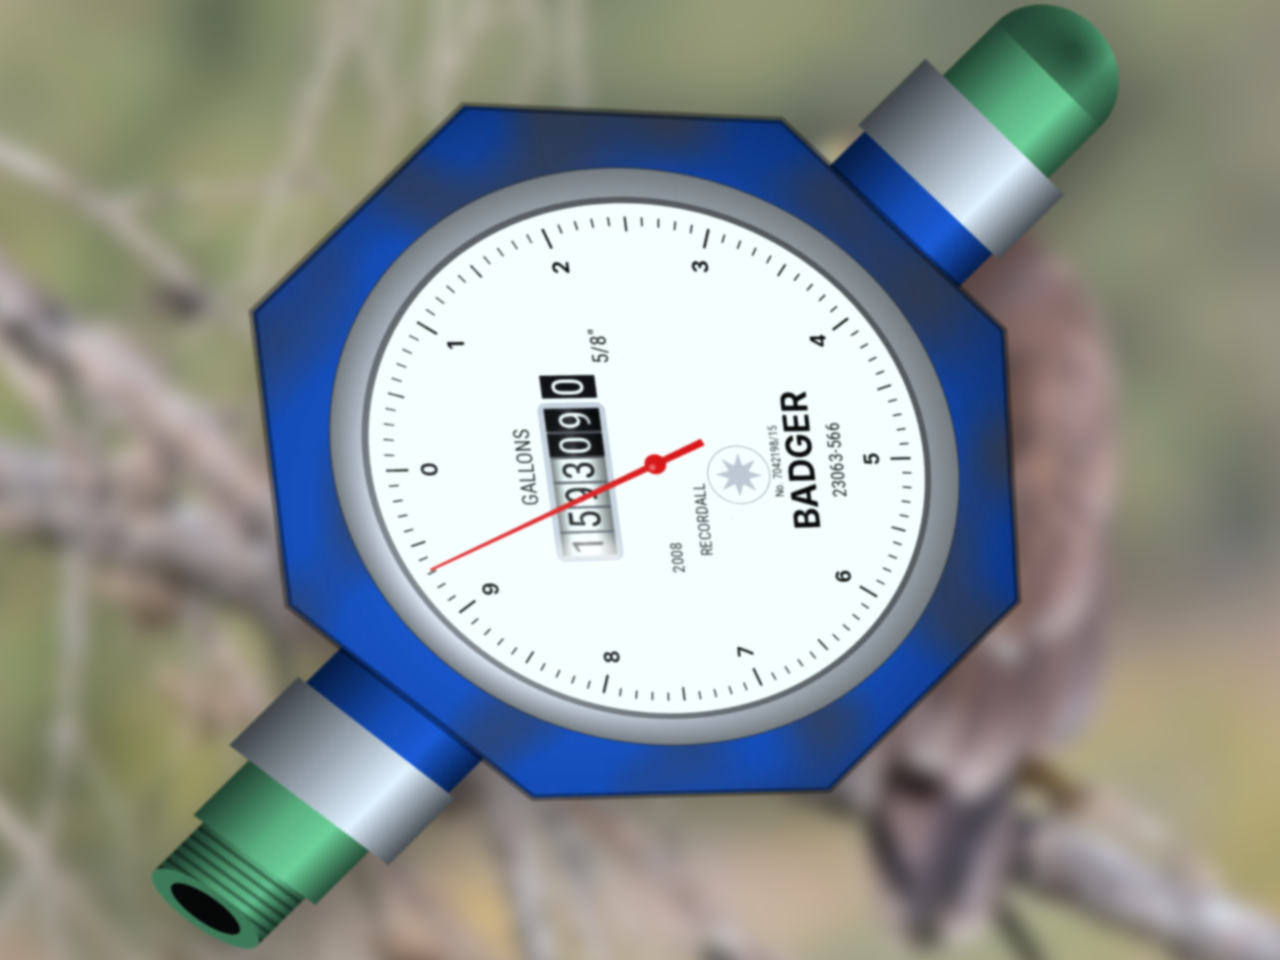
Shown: 1593089.3 gal
